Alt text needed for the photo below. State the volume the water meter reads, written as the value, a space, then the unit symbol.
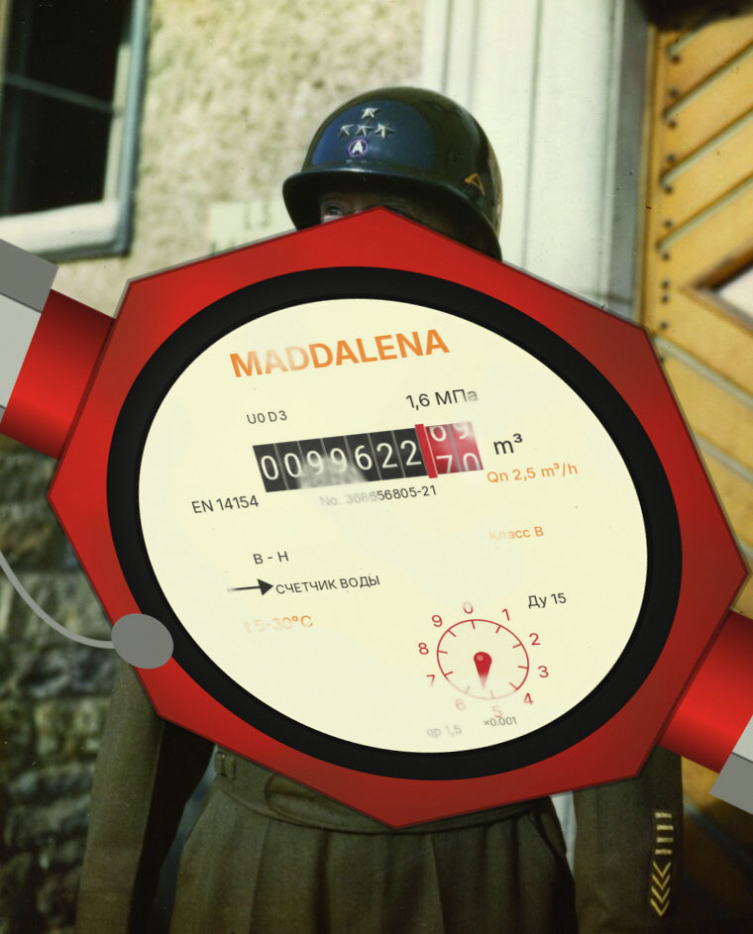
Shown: 99622.695 m³
